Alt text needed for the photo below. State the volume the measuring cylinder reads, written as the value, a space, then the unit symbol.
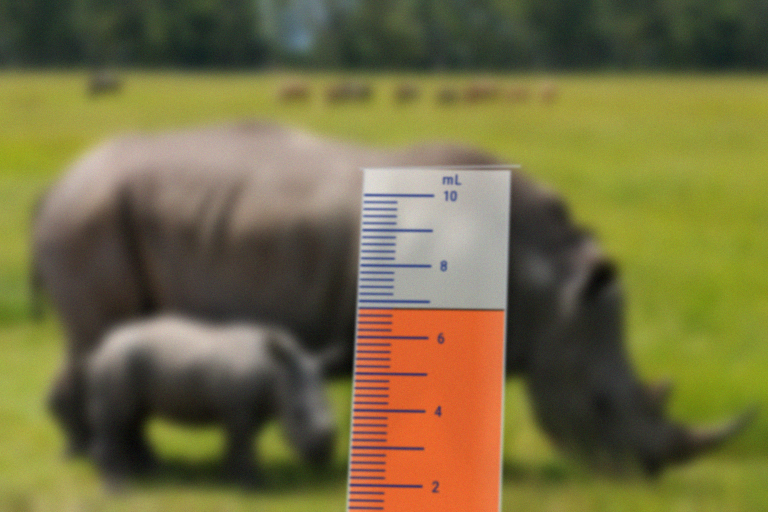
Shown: 6.8 mL
